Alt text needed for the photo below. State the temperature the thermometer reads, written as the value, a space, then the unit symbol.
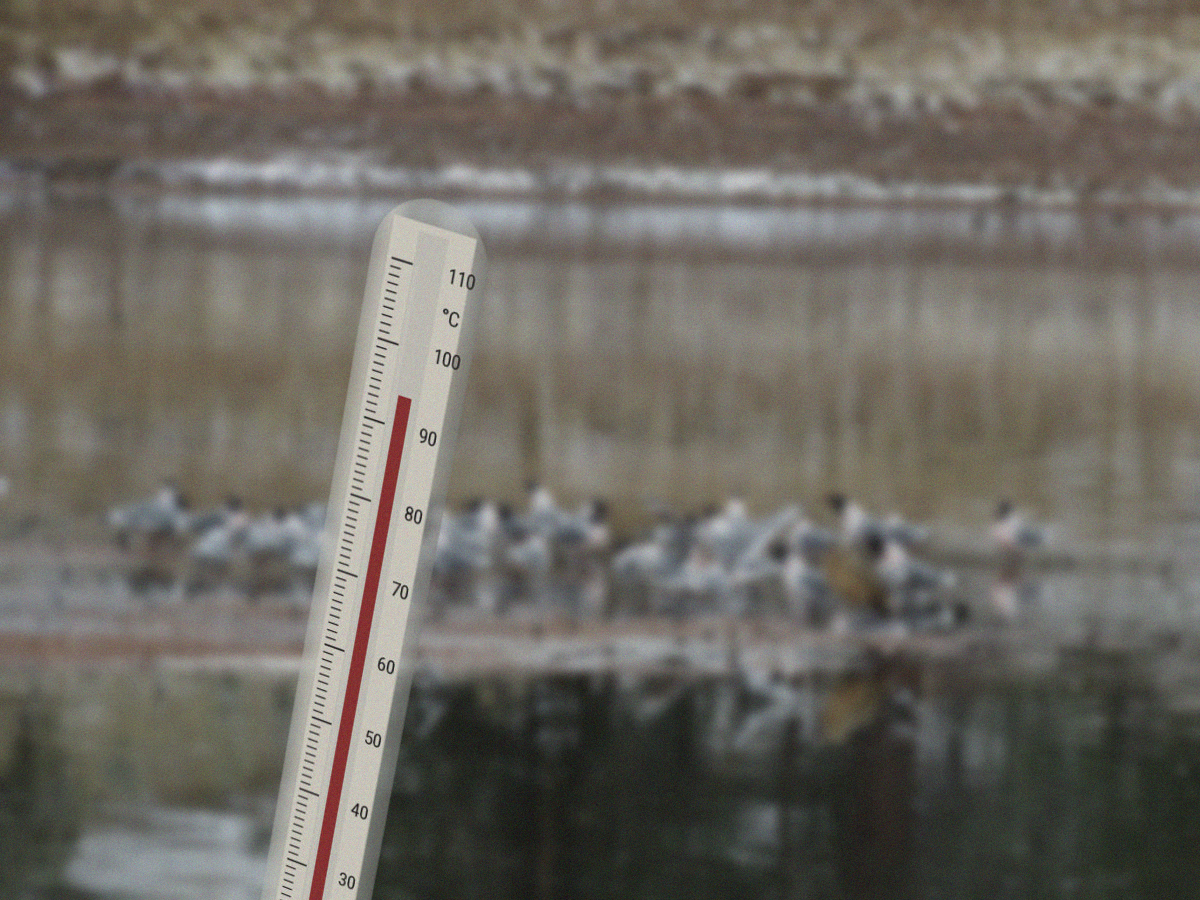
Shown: 94 °C
